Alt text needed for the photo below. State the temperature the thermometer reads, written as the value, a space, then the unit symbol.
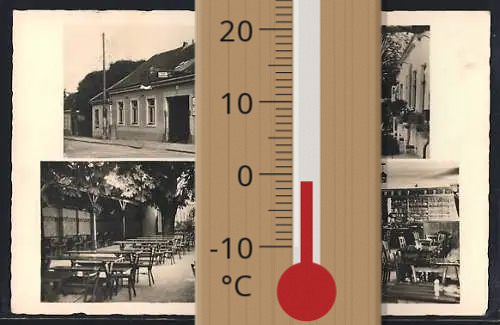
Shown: -1 °C
